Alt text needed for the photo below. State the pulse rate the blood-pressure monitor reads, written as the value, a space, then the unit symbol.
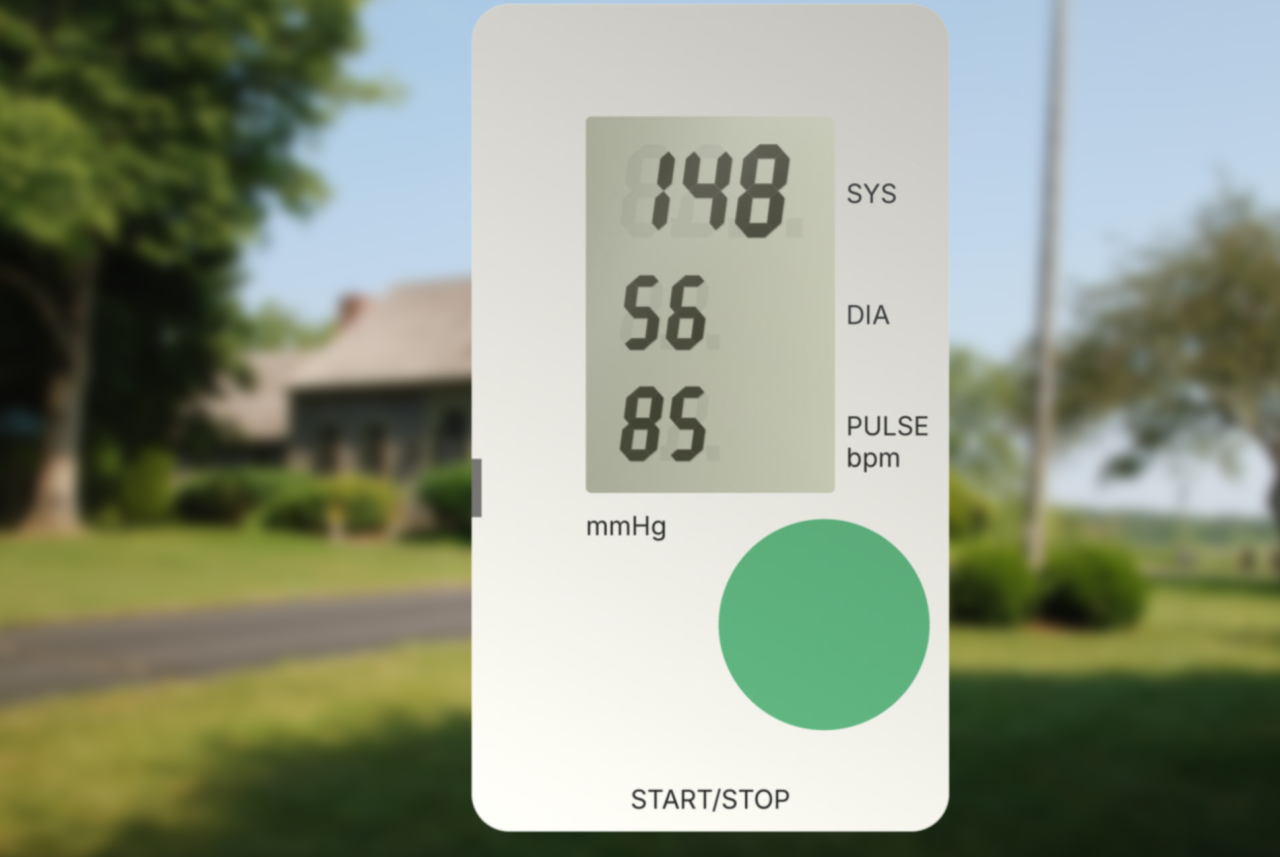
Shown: 85 bpm
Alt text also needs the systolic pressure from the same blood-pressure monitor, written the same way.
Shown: 148 mmHg
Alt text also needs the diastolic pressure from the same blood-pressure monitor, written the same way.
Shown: 56 mmHg
